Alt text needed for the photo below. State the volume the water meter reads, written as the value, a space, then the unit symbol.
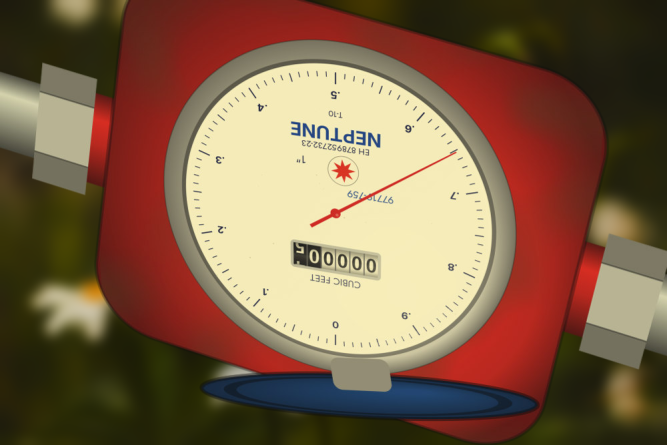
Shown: 4.65 ft³
